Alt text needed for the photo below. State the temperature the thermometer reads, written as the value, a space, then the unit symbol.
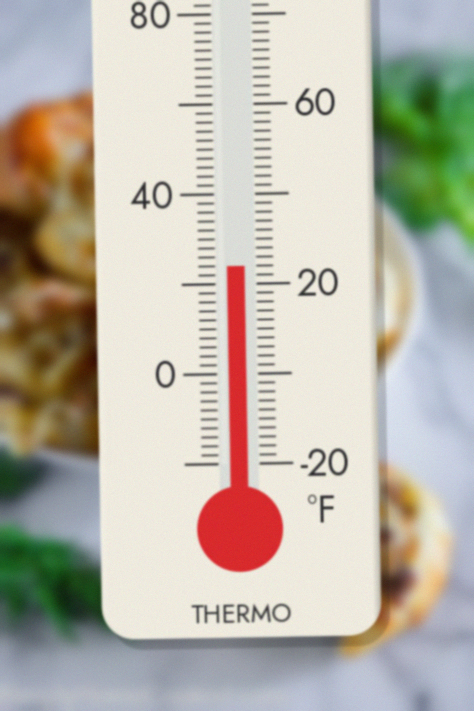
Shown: 24 °F
